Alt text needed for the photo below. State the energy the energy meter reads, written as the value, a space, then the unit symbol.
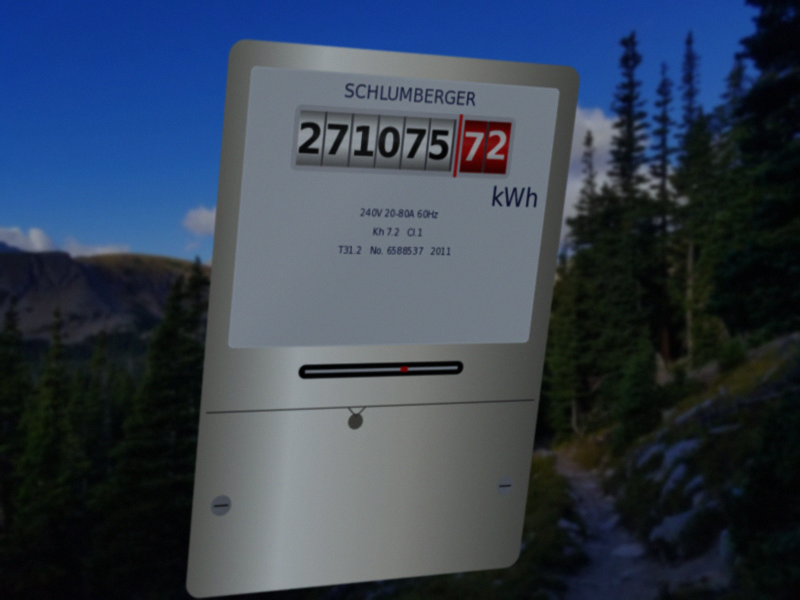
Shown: 271075.72 kWh
